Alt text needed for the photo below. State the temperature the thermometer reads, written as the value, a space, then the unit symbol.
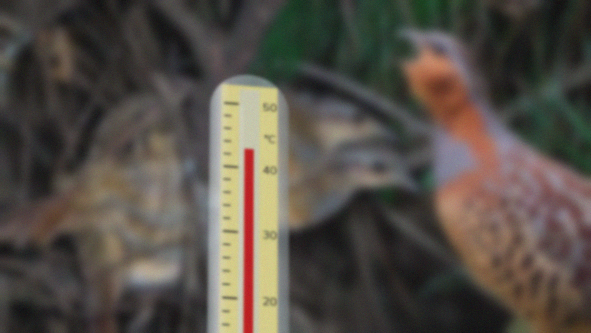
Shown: 43 °C
